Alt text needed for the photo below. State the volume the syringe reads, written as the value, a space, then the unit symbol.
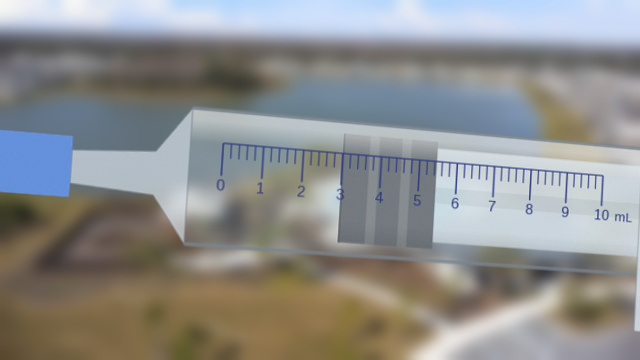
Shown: 3 mL
